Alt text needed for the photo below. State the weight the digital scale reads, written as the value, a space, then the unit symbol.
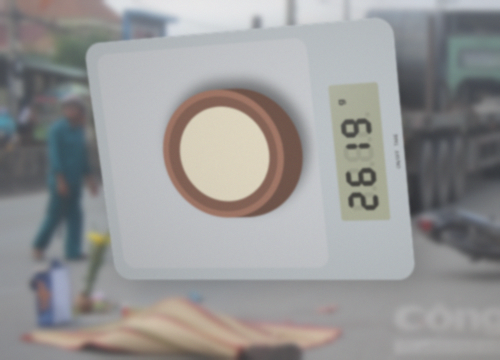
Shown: 2619 g
